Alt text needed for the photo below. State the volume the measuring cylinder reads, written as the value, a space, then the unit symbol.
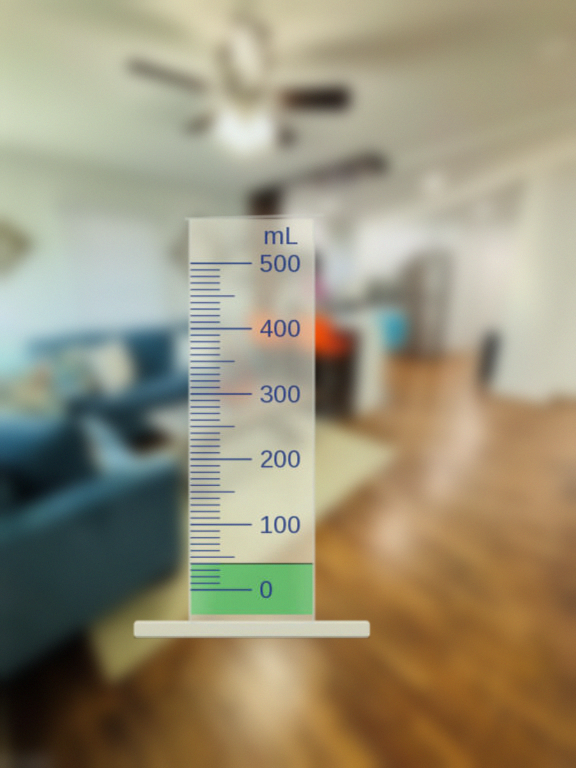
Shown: 40 mL
